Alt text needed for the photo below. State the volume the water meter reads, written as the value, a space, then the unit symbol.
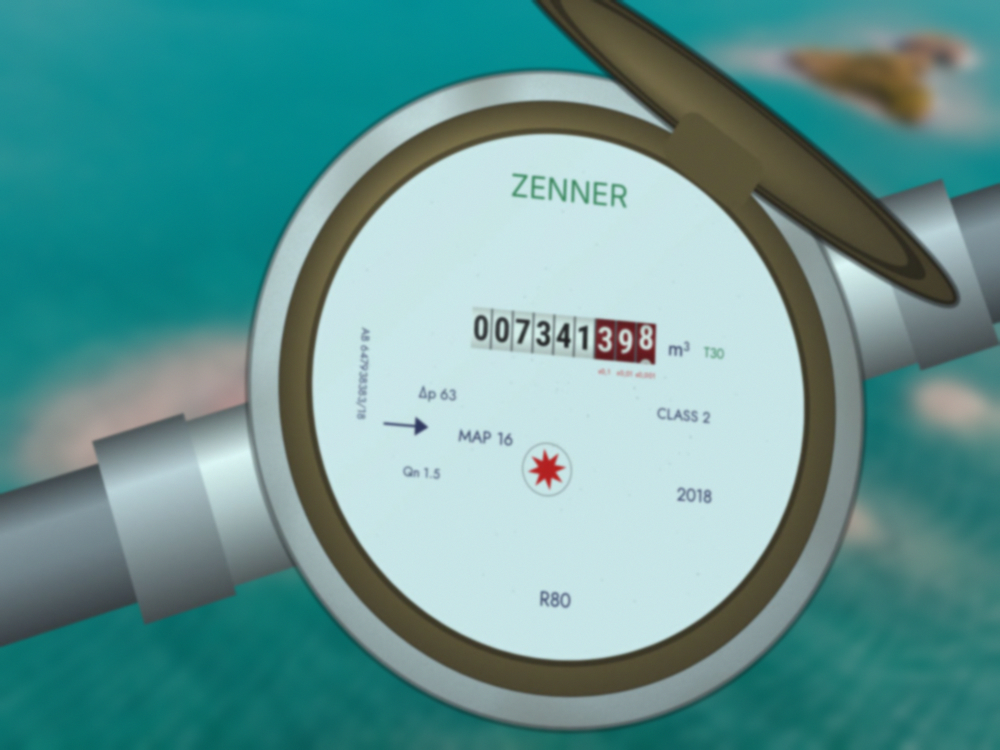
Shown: 7341.398 m³
